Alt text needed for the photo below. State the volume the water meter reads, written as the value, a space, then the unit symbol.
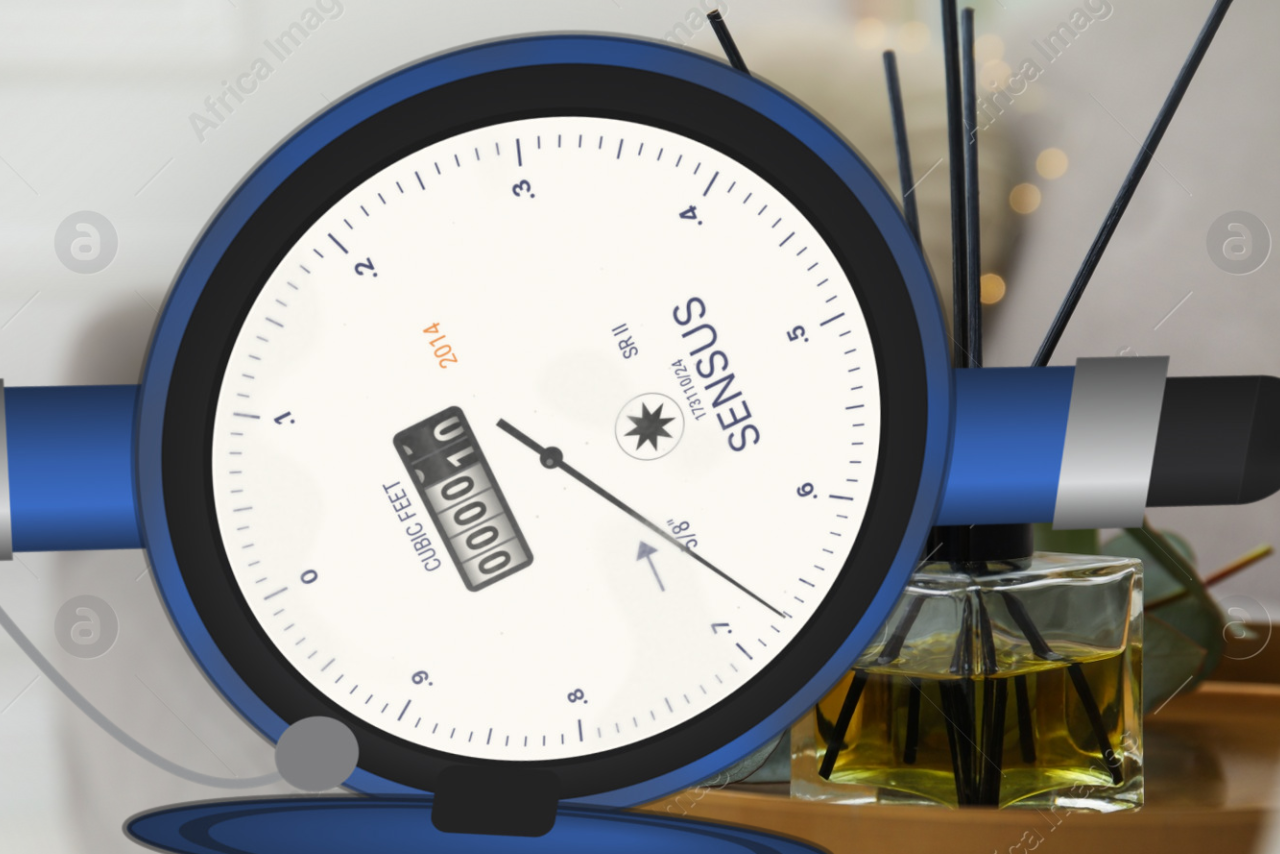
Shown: 9.67 ft³
